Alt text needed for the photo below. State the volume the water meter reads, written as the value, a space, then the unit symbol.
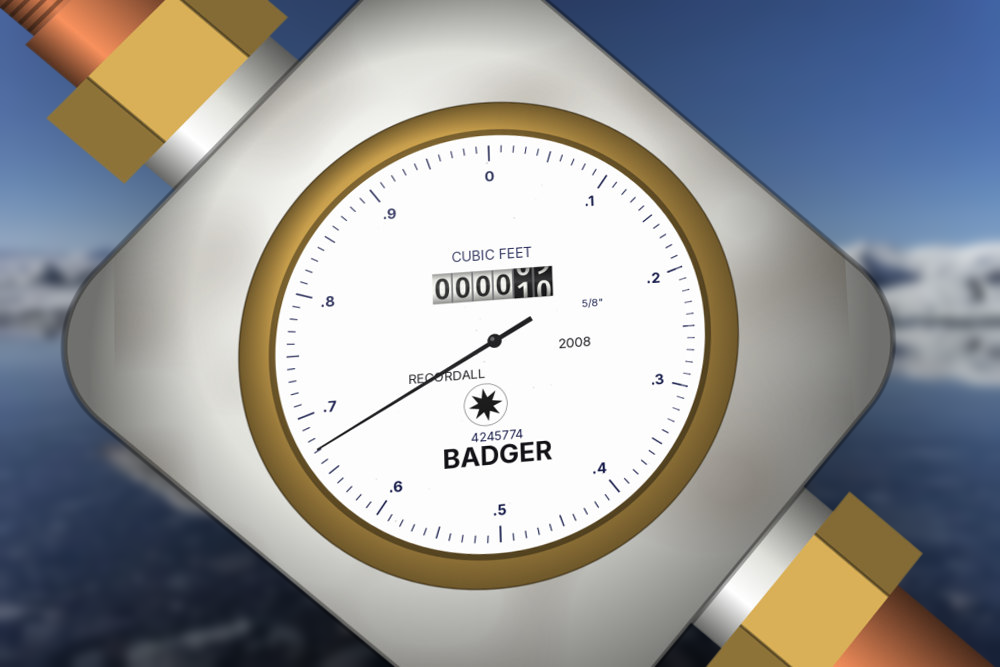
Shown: 9.67 ft³
